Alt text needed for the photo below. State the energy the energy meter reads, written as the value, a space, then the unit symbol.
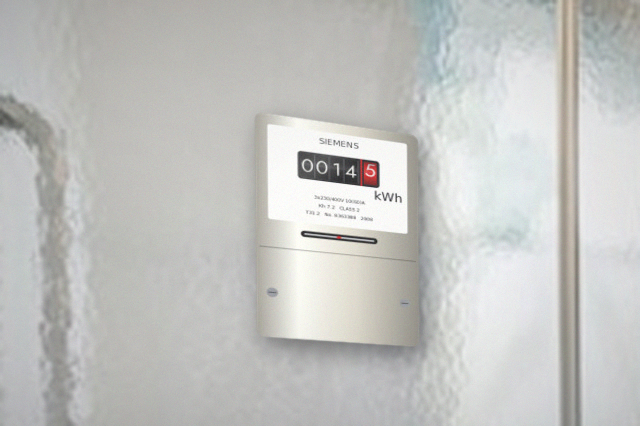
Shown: 14.5 kWh
